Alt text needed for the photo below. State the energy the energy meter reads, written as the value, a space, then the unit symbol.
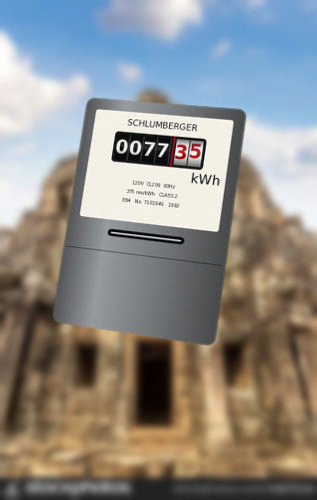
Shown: 77.35 kWh
